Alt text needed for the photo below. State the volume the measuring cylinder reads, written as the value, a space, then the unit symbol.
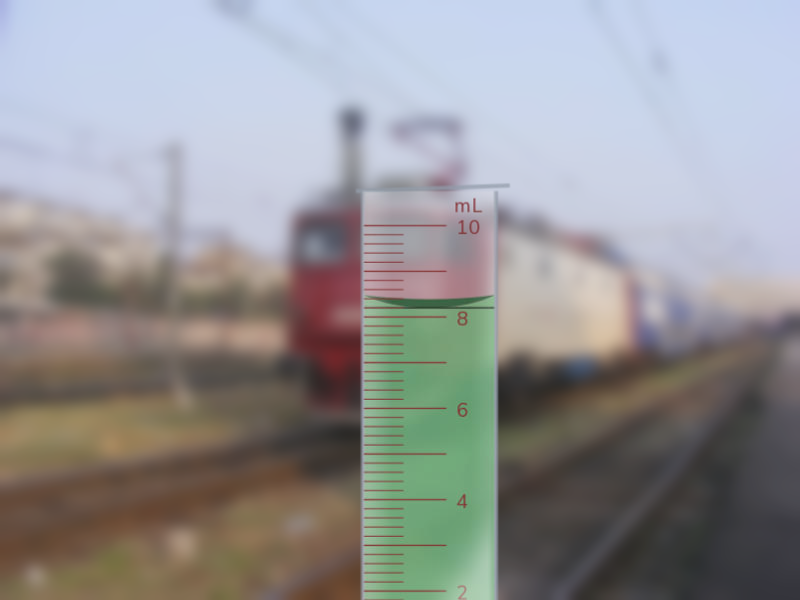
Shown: 8.2 mL
